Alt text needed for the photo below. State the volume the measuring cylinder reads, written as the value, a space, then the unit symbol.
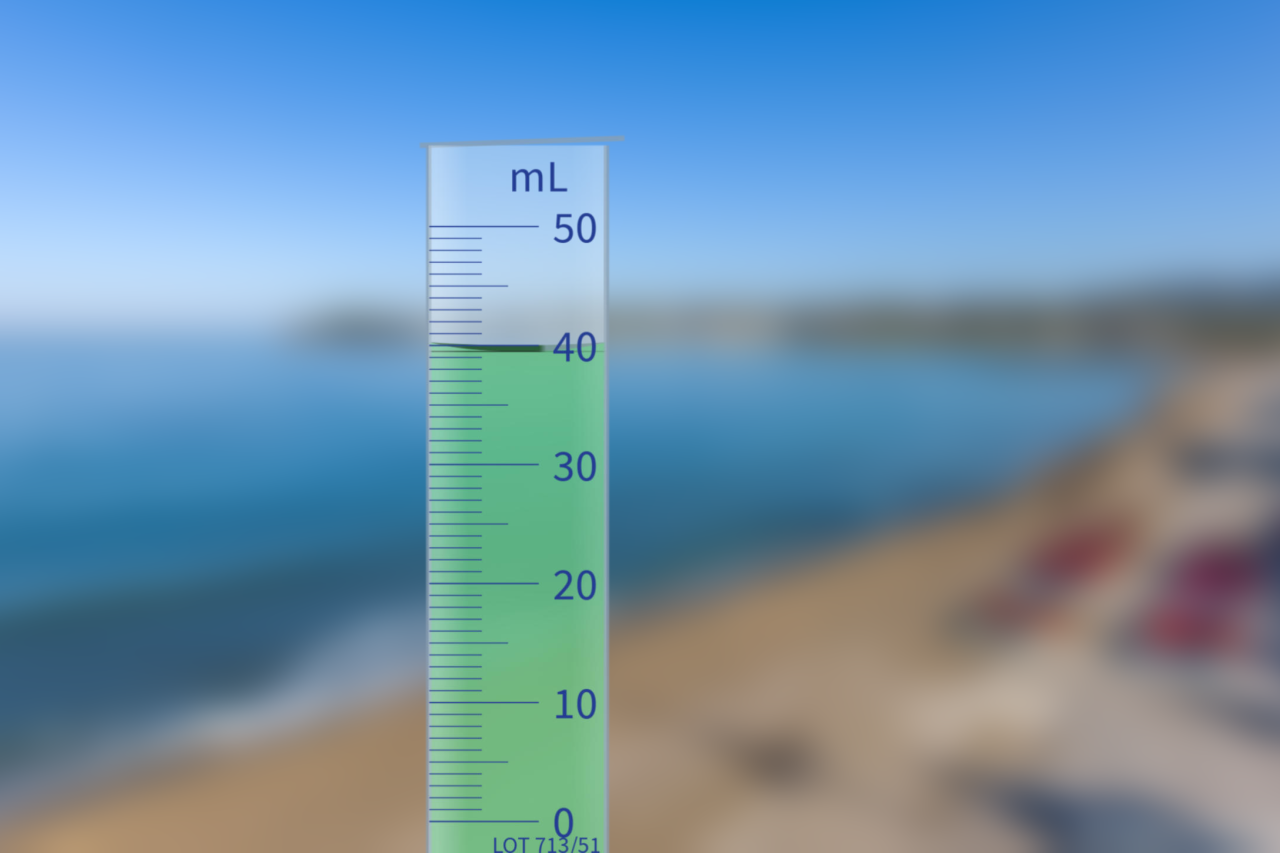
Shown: 39.5 mL
